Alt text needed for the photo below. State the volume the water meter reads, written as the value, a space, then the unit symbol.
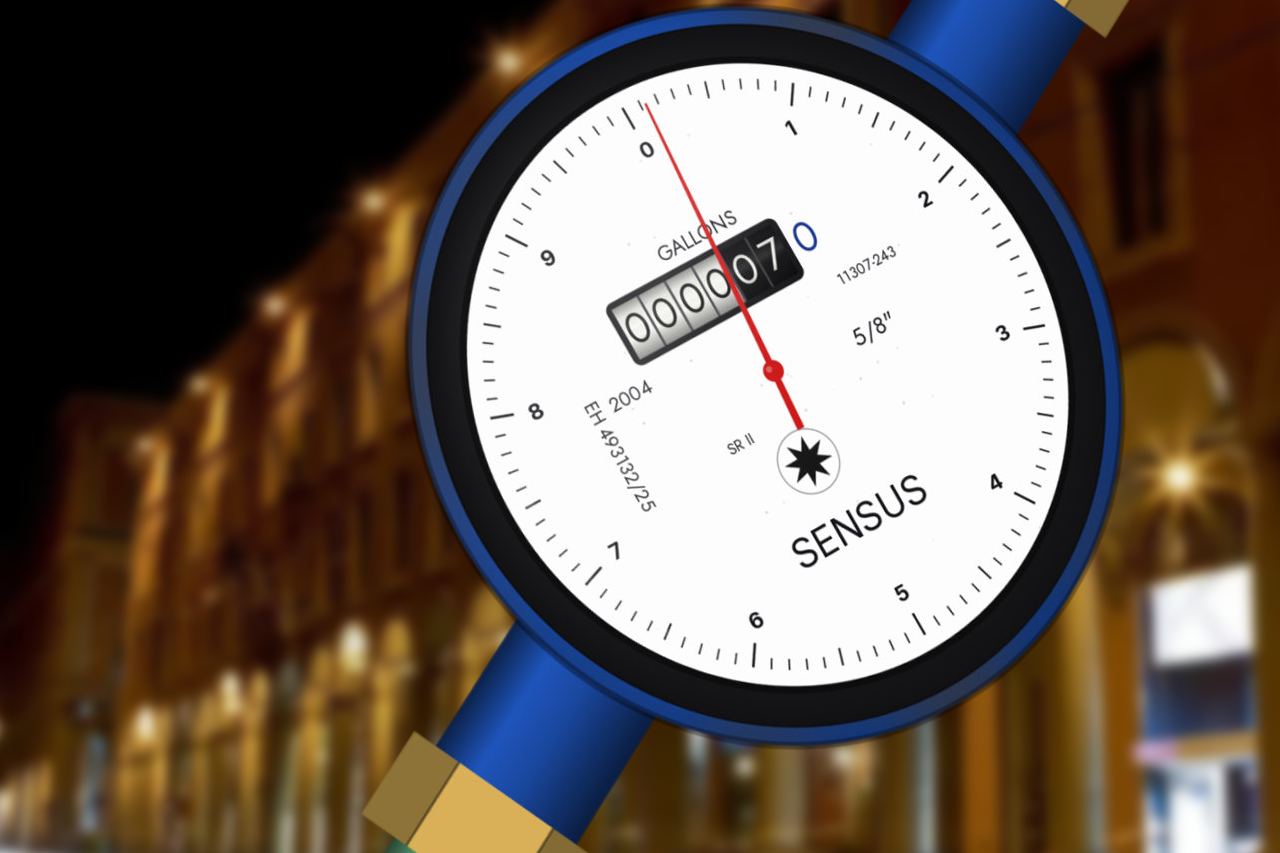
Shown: 70.1 gal
